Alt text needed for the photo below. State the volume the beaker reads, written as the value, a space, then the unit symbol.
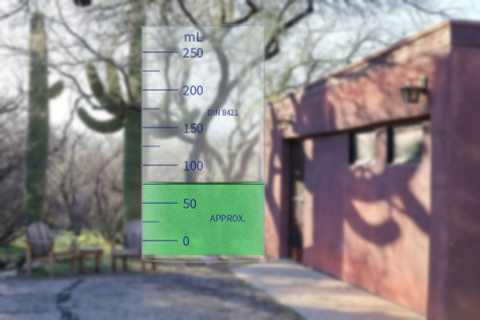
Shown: 75 mL
